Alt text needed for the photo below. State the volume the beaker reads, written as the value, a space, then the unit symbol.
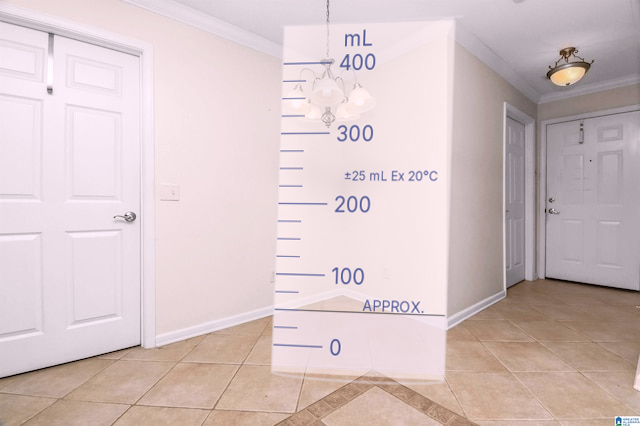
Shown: 50 mL
